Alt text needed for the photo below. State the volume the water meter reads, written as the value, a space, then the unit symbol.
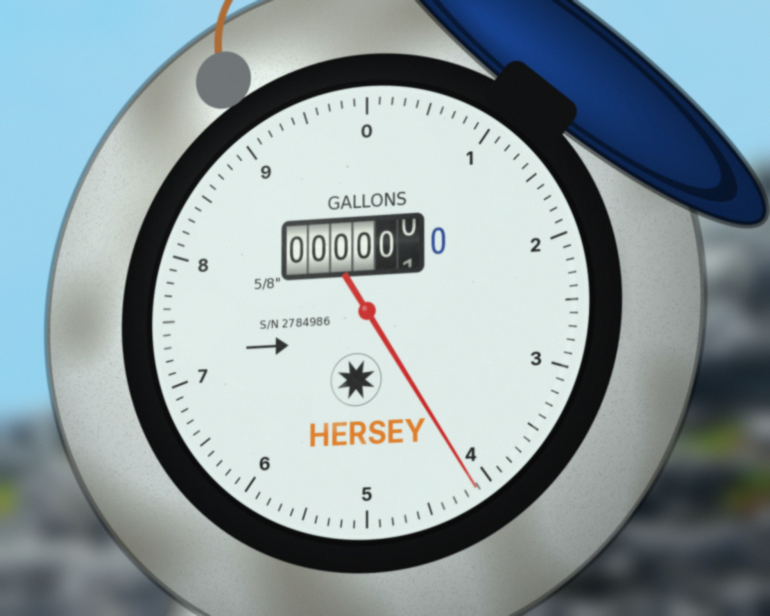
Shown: 4.1 gal
